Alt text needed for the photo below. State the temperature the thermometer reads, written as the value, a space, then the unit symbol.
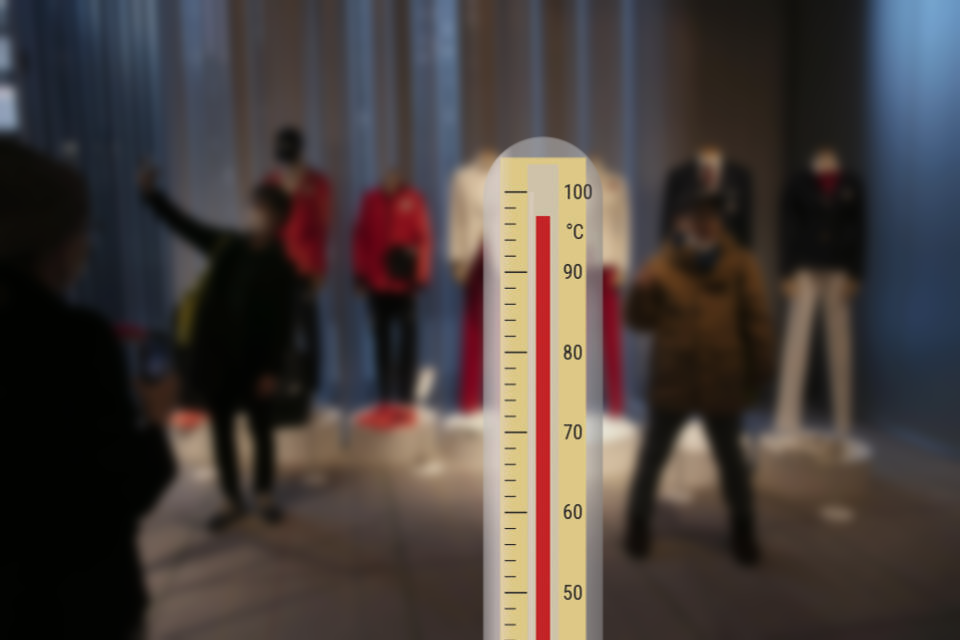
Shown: 97 °C
